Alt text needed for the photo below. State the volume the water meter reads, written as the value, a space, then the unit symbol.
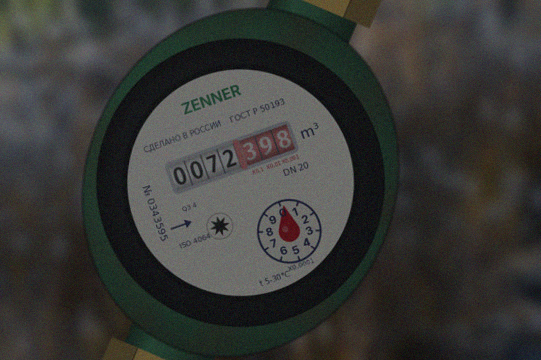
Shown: 72.3980 m³
